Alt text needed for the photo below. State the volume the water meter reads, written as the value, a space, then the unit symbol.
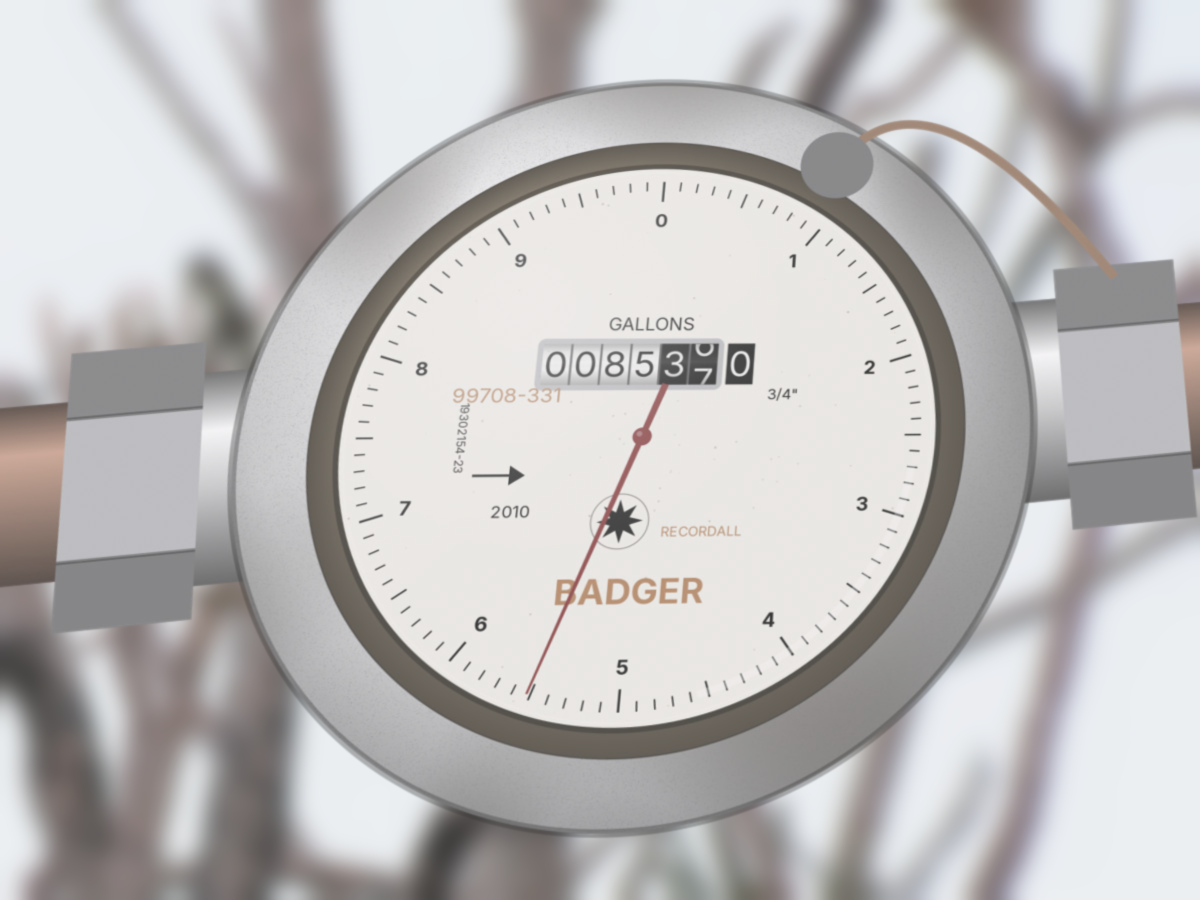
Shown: 85365.5 gal
